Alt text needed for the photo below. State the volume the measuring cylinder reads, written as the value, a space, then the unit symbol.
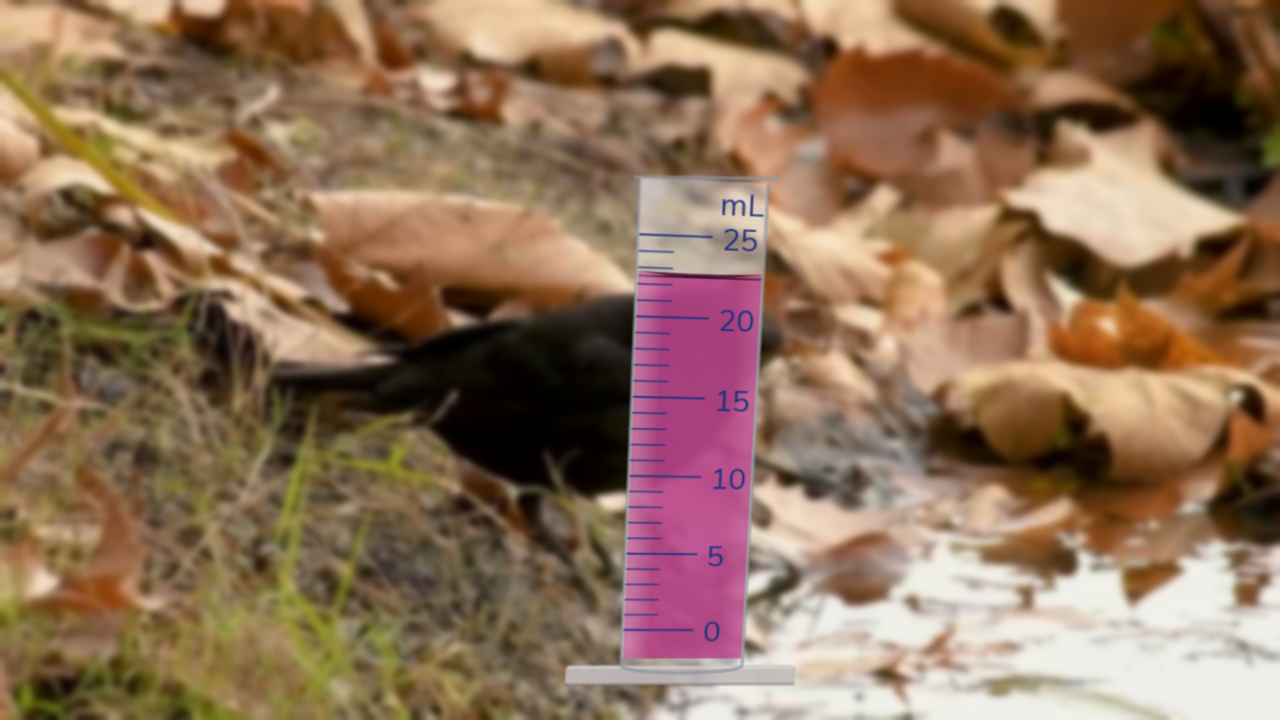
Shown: 22.5 mL
